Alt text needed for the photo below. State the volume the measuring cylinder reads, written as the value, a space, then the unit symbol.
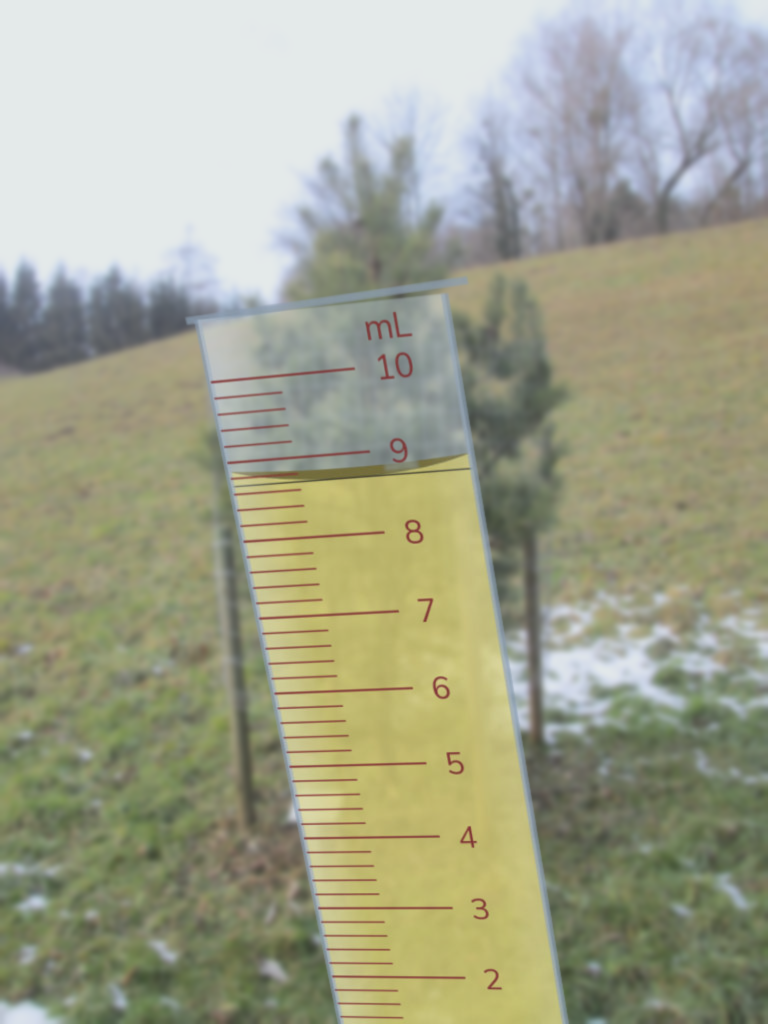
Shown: 8.7 mL
